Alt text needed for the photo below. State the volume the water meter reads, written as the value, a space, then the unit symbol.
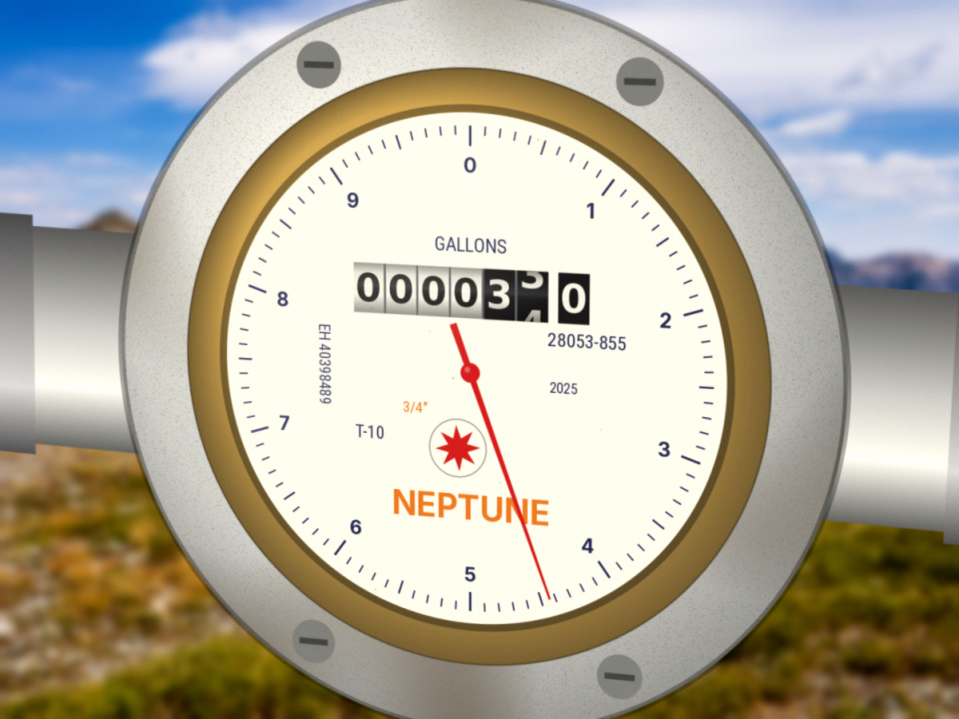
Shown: 334.4 gal
